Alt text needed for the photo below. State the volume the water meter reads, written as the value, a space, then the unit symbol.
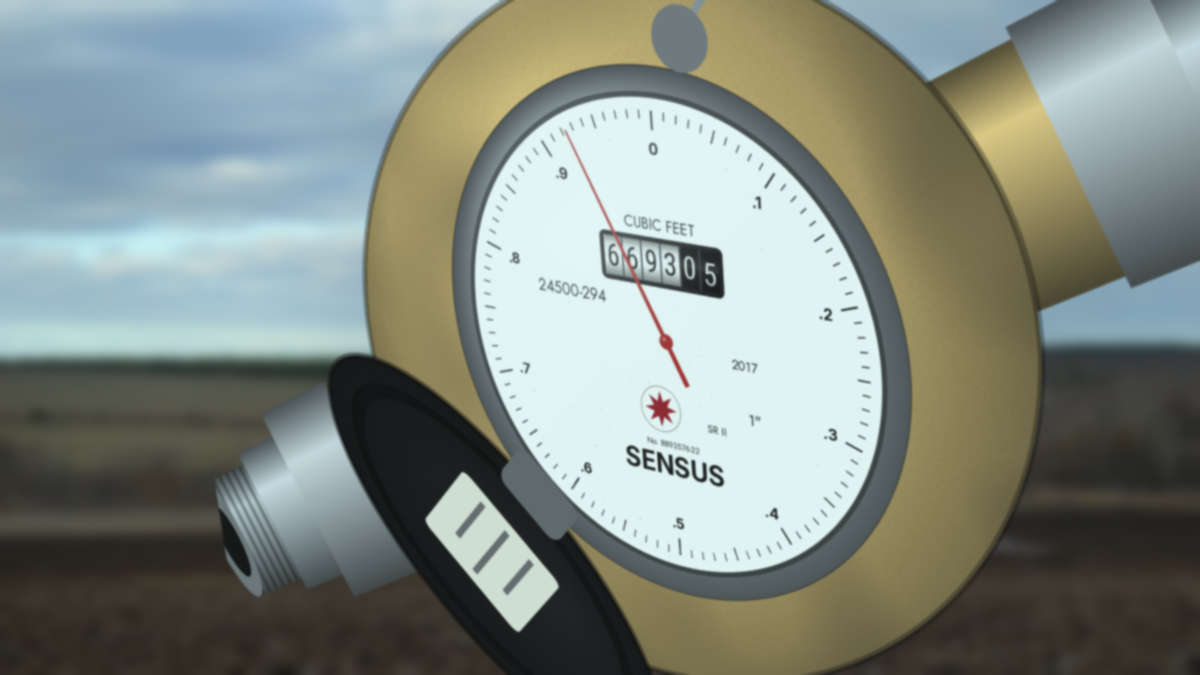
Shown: 669304.92 ft³
